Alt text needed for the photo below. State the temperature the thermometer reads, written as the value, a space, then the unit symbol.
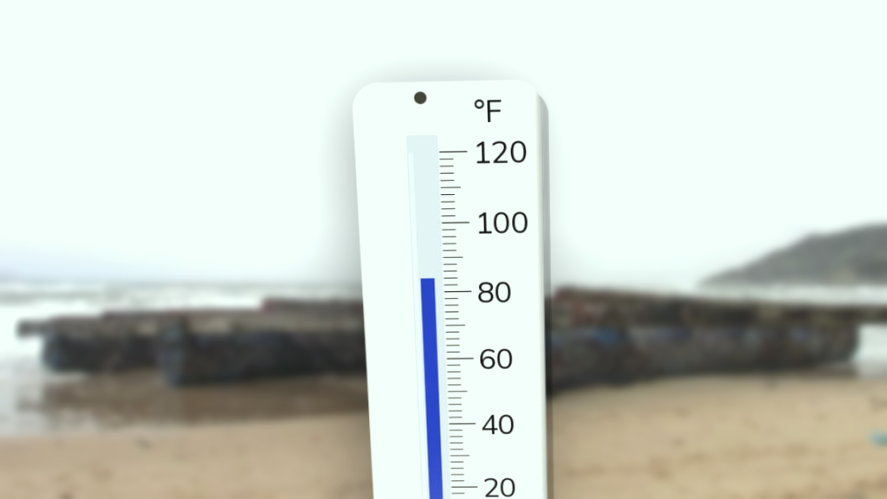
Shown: 84 °F
